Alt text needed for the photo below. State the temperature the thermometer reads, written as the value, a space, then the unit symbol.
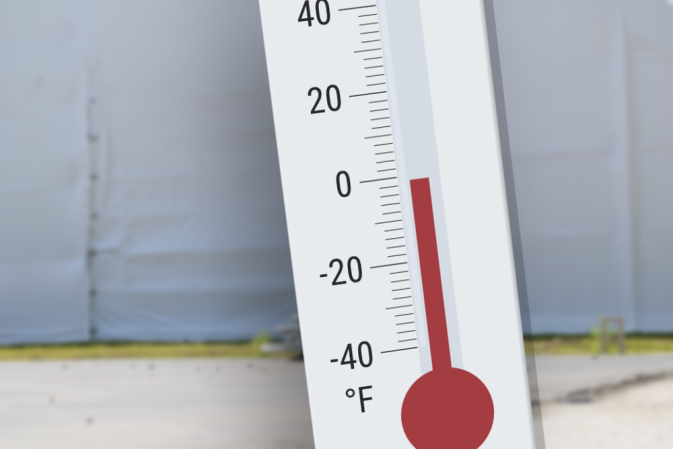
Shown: -1 °F
